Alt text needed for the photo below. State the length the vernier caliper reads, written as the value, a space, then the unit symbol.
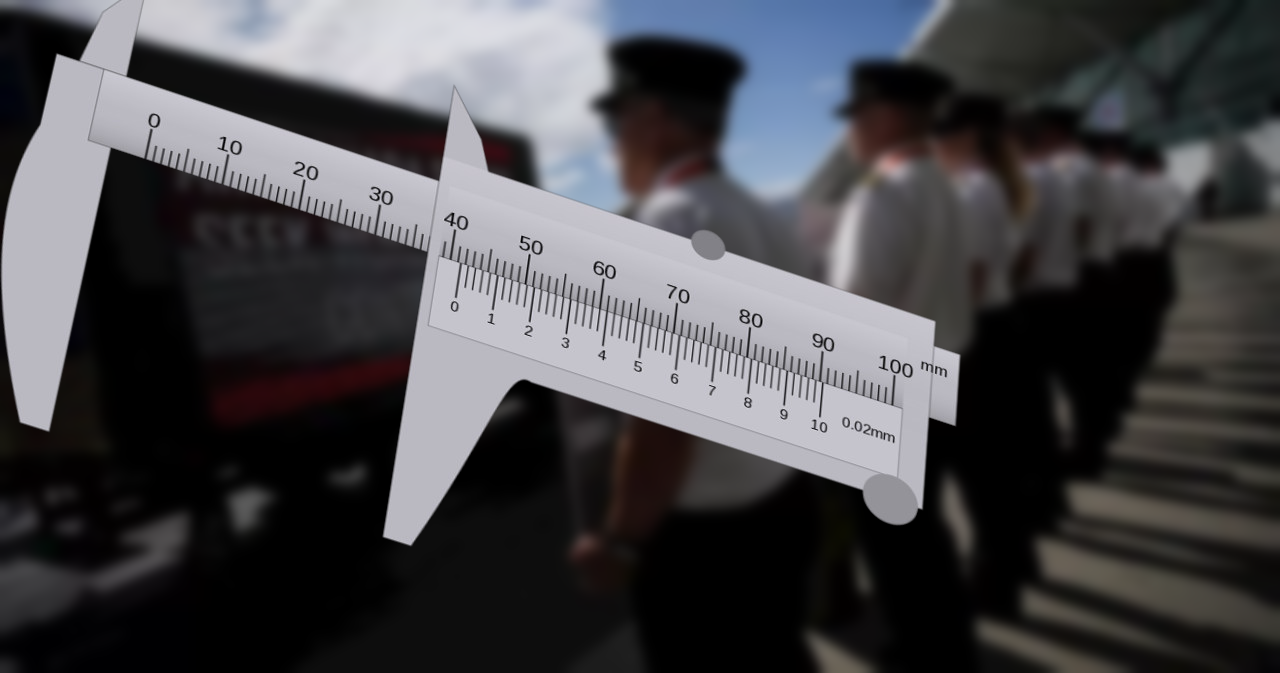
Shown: 41.4 mm
